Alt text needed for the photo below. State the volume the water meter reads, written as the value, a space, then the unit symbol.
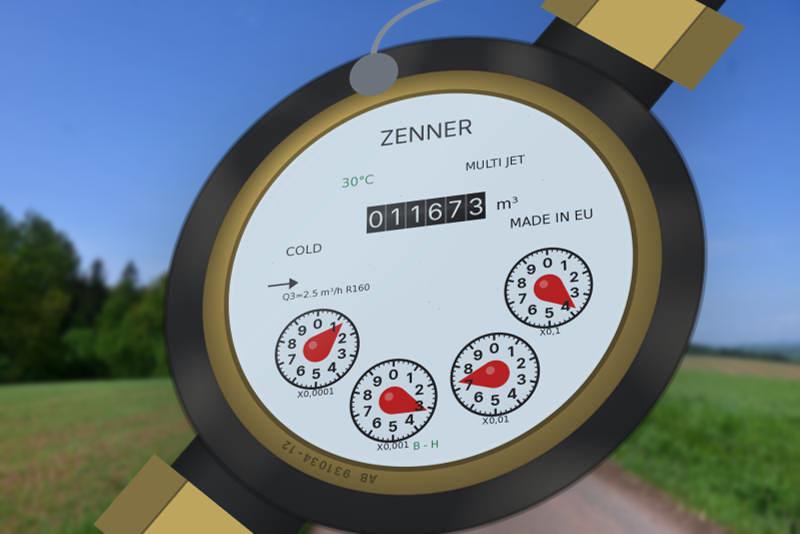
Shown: 11673.3731 m³
